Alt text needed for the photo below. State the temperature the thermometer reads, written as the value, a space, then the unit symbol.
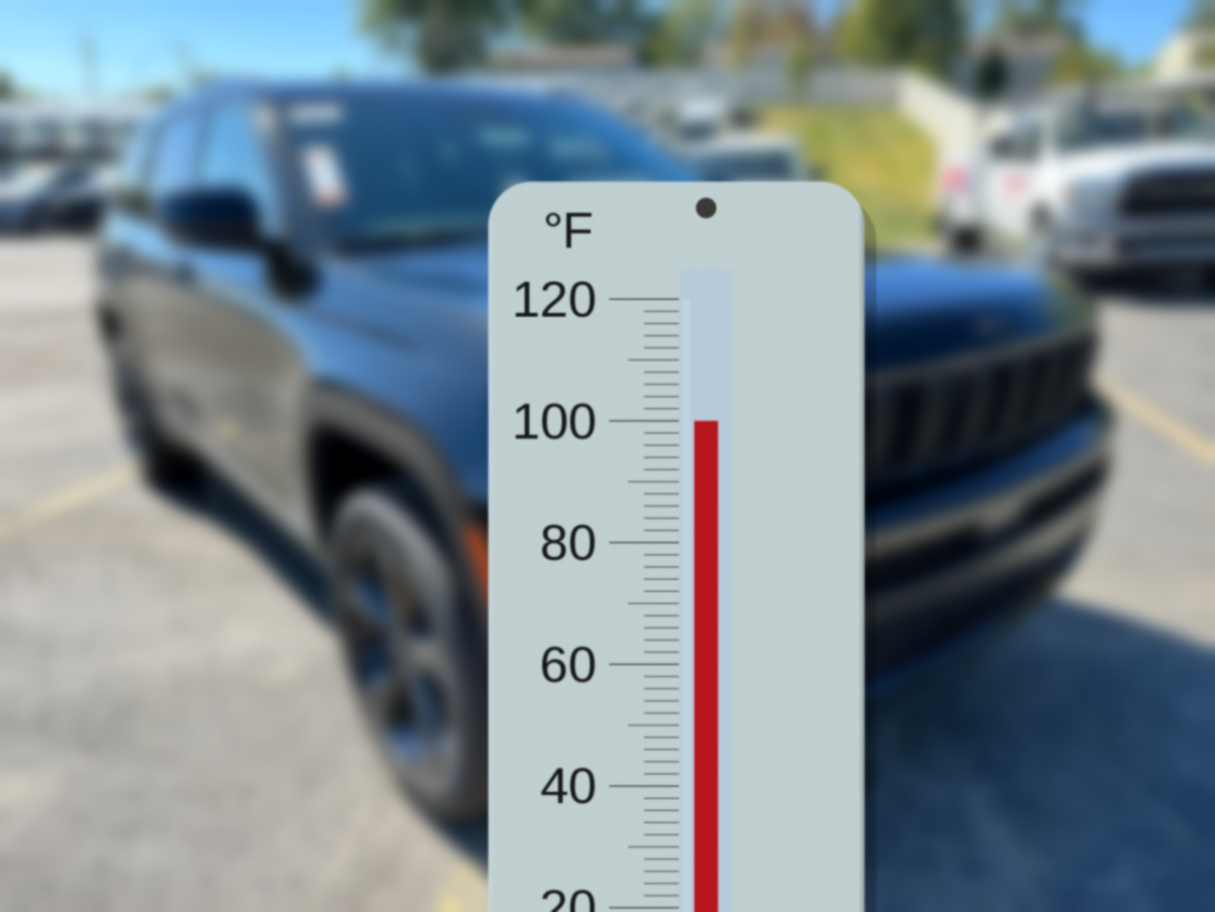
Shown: 100 °F
